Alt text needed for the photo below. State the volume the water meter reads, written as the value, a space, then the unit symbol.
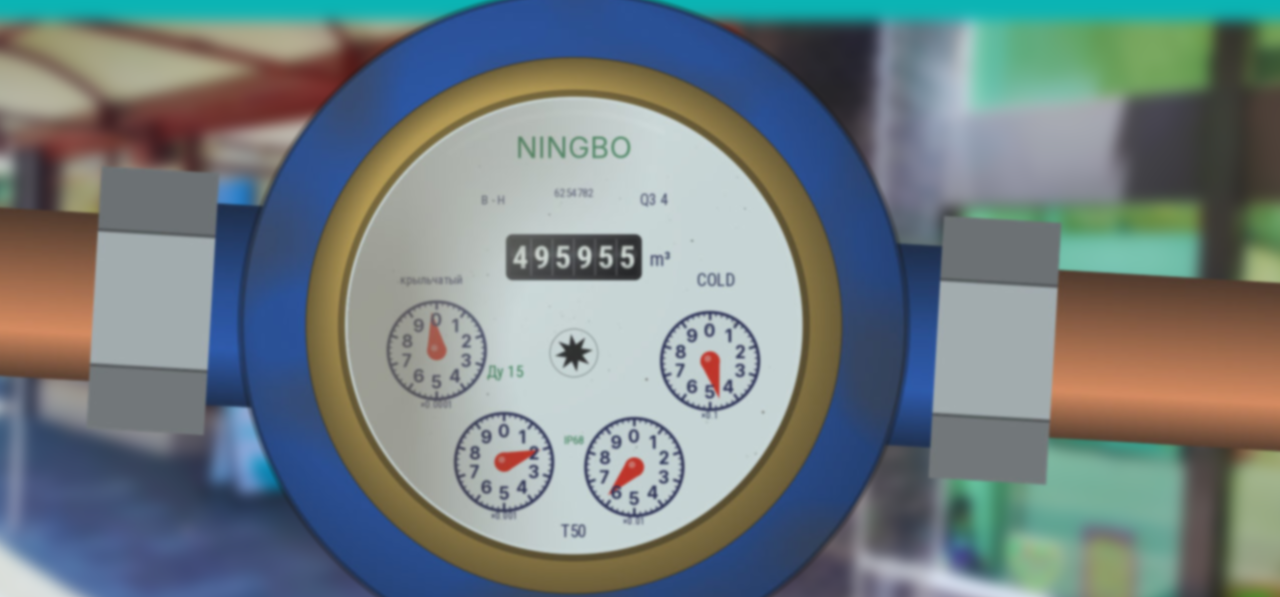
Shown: 495955.4619 m³
